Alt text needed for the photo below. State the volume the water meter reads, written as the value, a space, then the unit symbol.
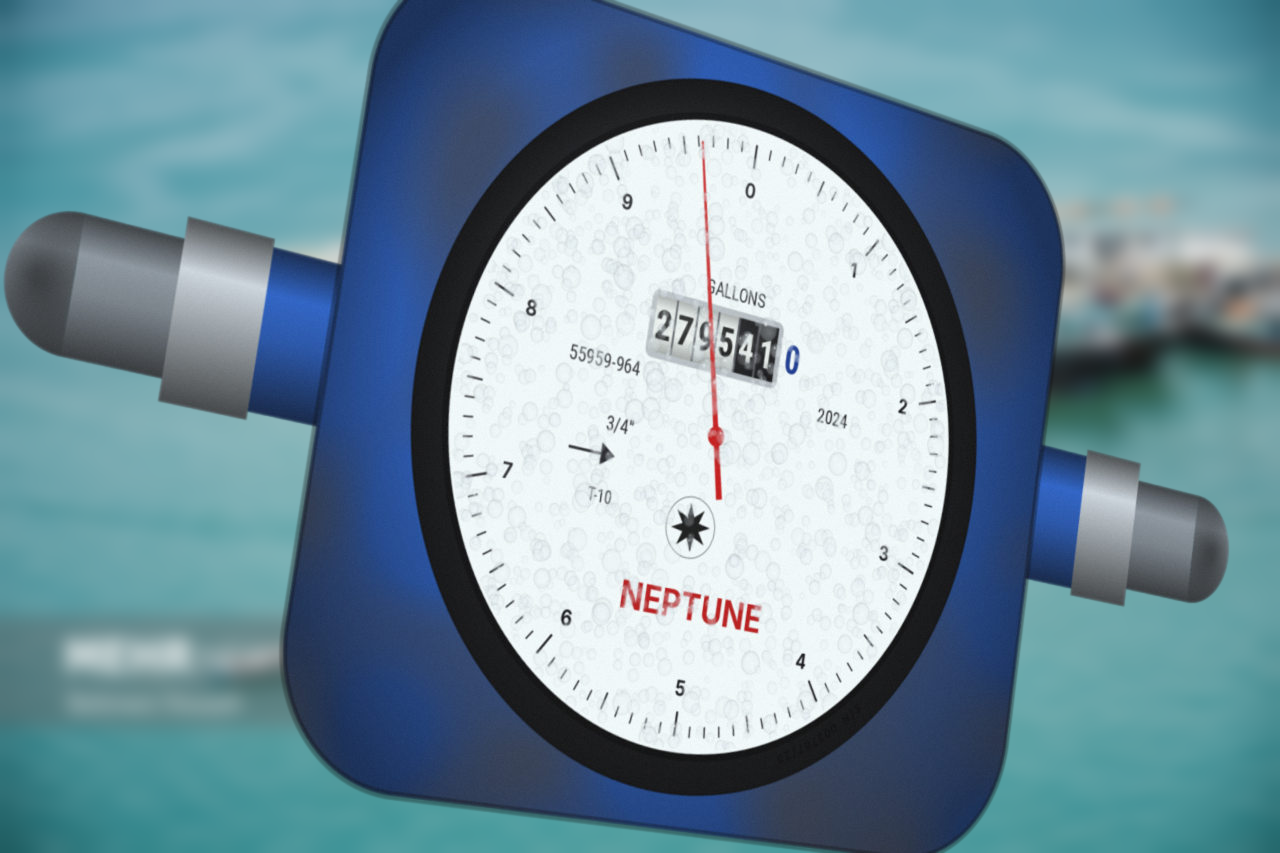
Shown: 2795409.6 gal
